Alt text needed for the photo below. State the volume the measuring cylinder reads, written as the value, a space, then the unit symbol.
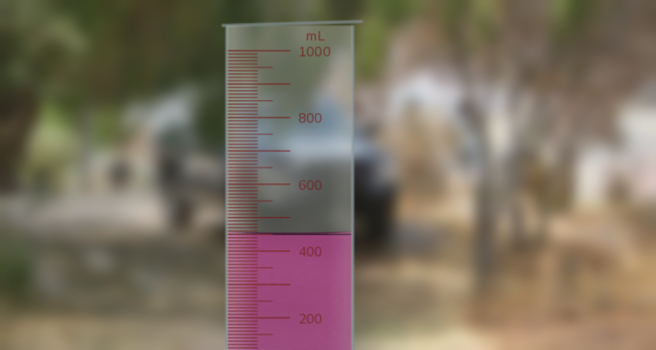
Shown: 450 mL
